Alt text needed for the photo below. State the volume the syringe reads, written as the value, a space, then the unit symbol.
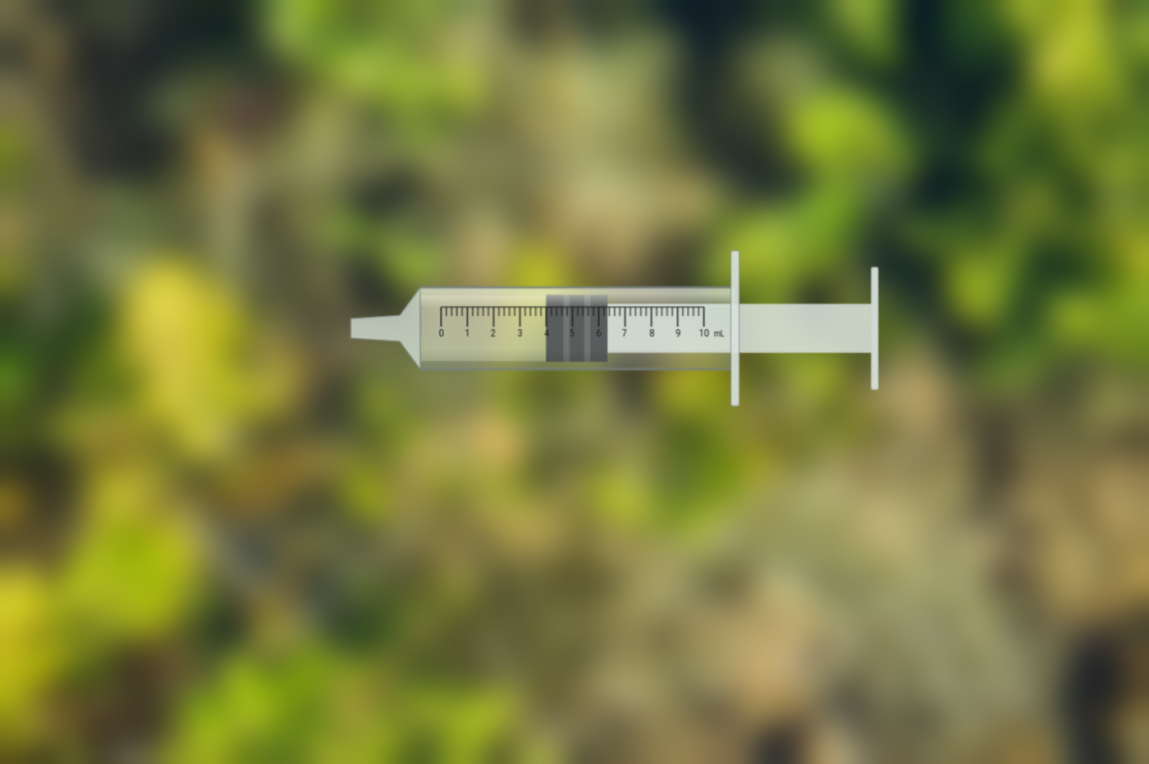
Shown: 4 mL
